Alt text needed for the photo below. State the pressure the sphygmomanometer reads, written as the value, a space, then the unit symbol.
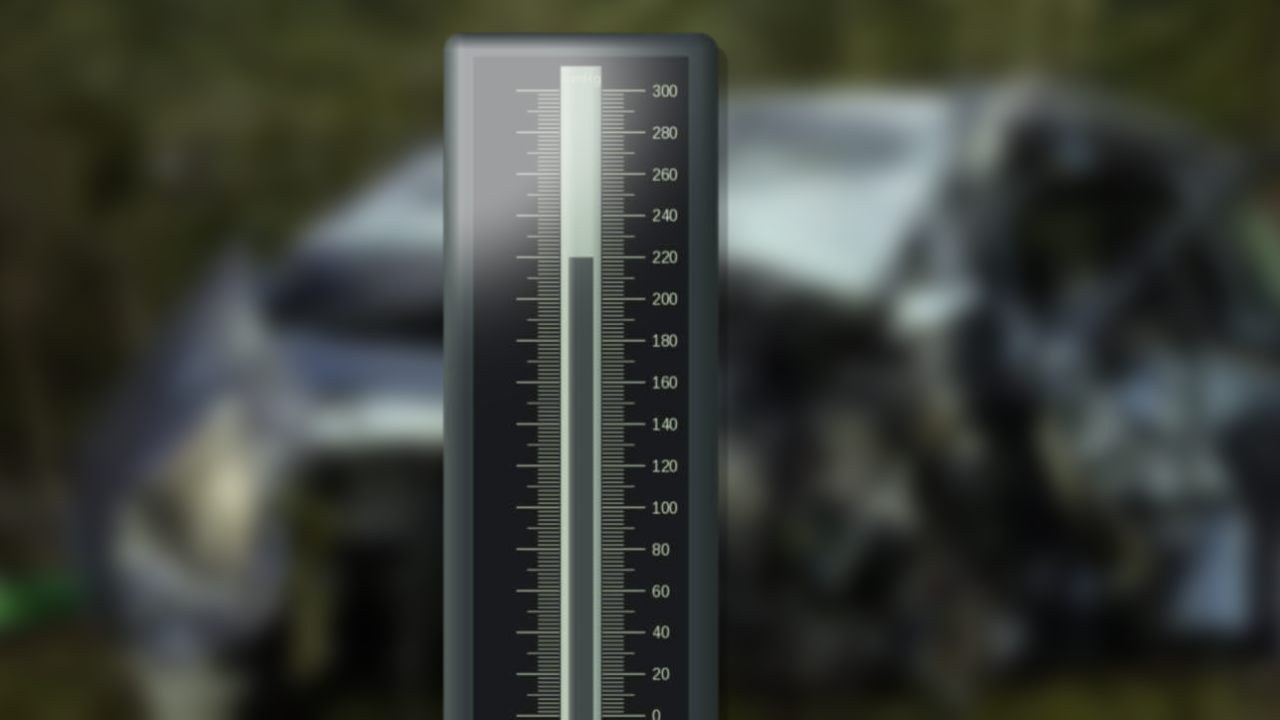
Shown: 220 mmHg
